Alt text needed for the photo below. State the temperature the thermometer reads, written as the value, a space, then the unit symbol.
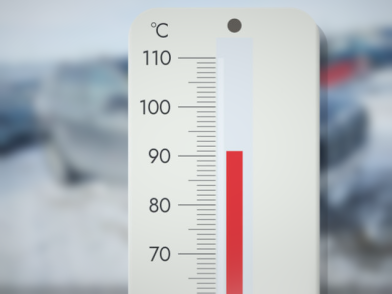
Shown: 91 °C
